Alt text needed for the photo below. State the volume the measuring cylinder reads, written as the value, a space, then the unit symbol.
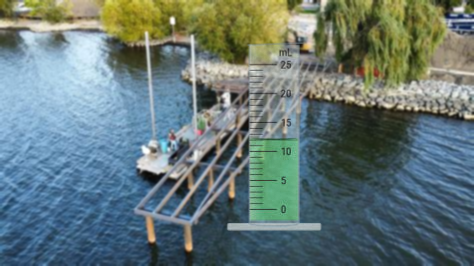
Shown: 12 mL
